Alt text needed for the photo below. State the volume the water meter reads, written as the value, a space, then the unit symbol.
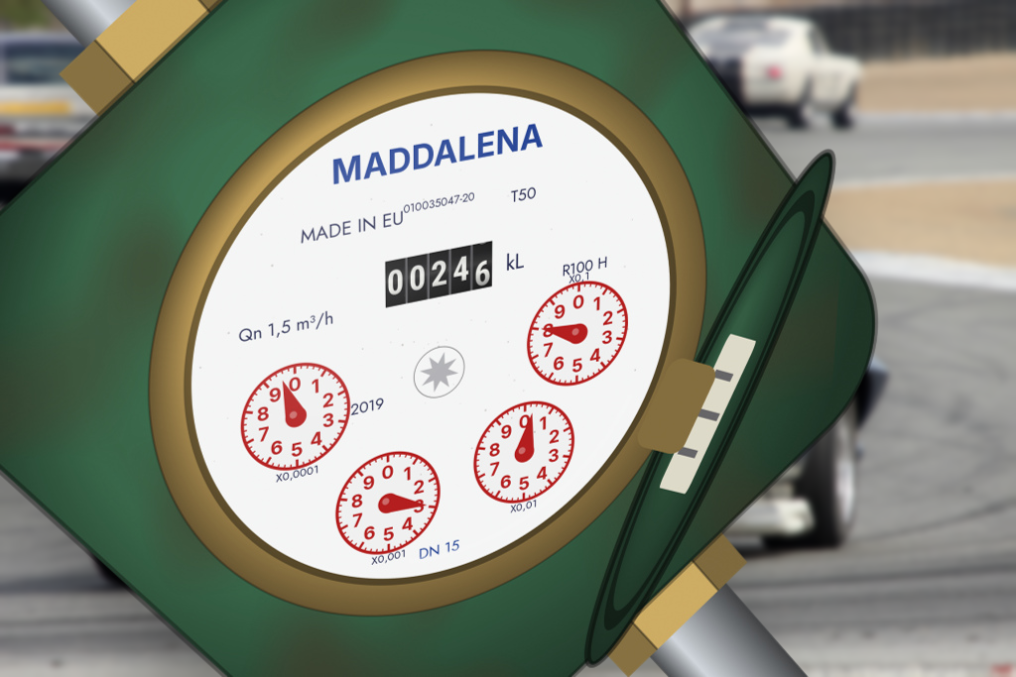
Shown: 245.8029 kL
